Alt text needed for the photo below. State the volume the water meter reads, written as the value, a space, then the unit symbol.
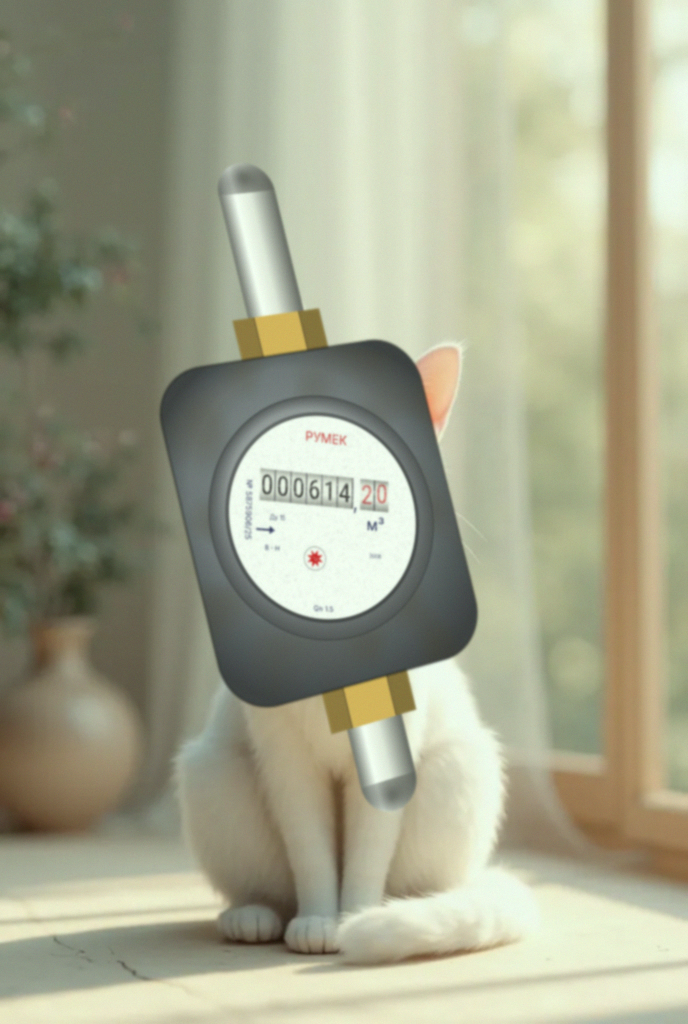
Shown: 614.20 m³
